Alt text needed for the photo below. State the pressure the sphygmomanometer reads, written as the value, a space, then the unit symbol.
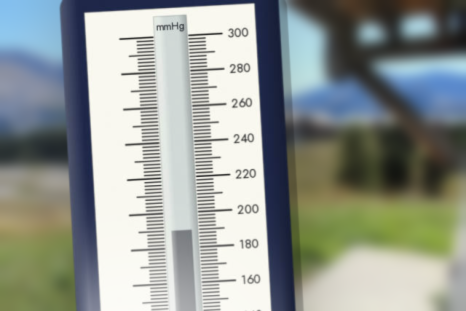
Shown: 190 mmHg
